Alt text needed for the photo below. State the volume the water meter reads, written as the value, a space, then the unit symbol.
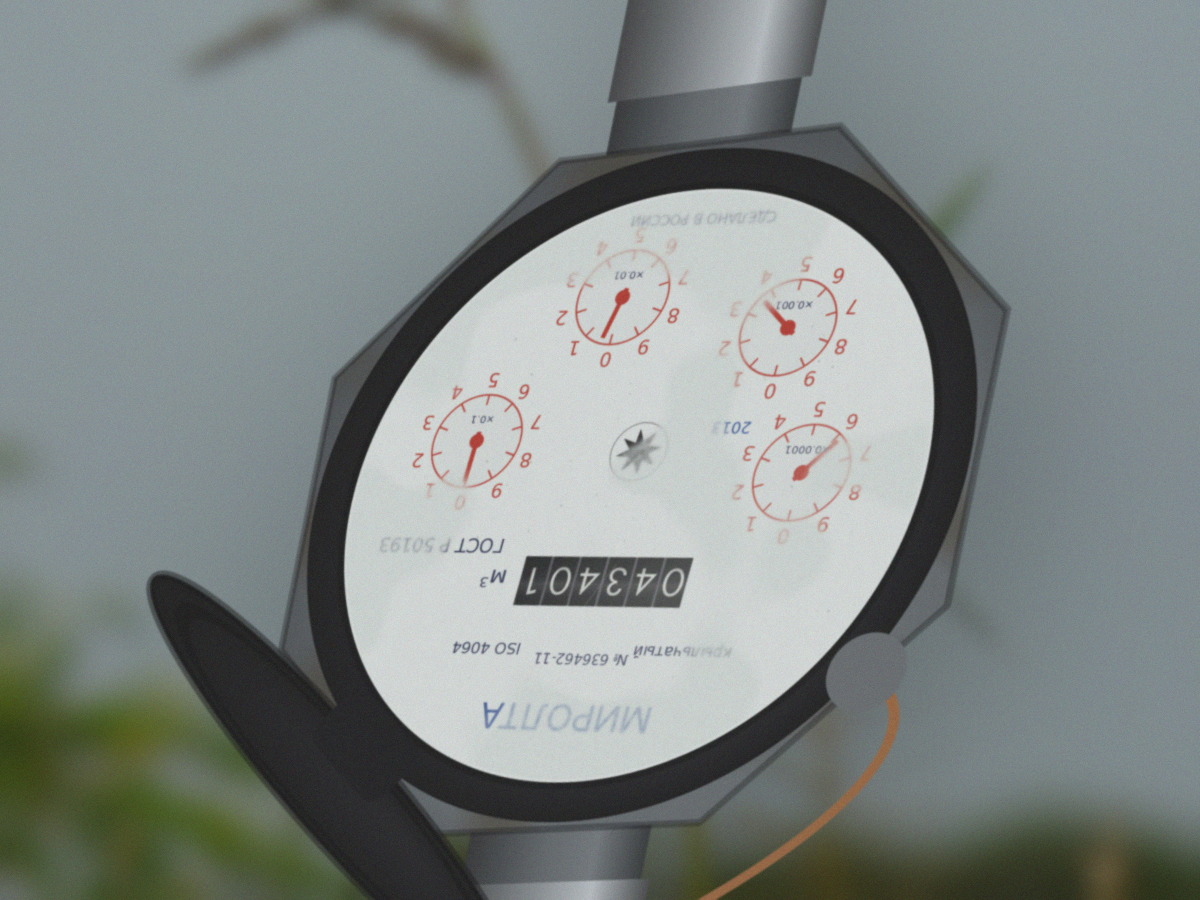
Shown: 43401.0036 m³
